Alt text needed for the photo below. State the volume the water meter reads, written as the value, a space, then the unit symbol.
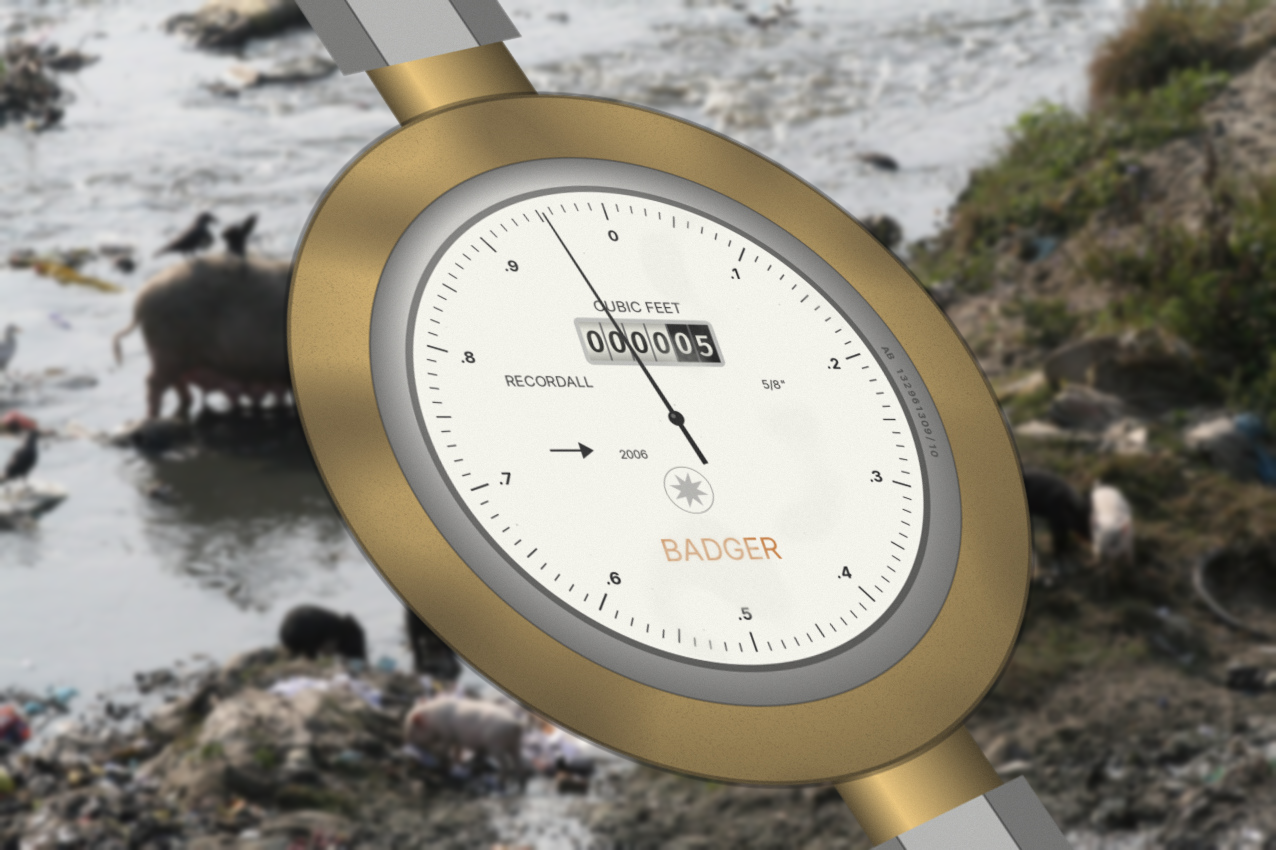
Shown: 4.95 ft³
